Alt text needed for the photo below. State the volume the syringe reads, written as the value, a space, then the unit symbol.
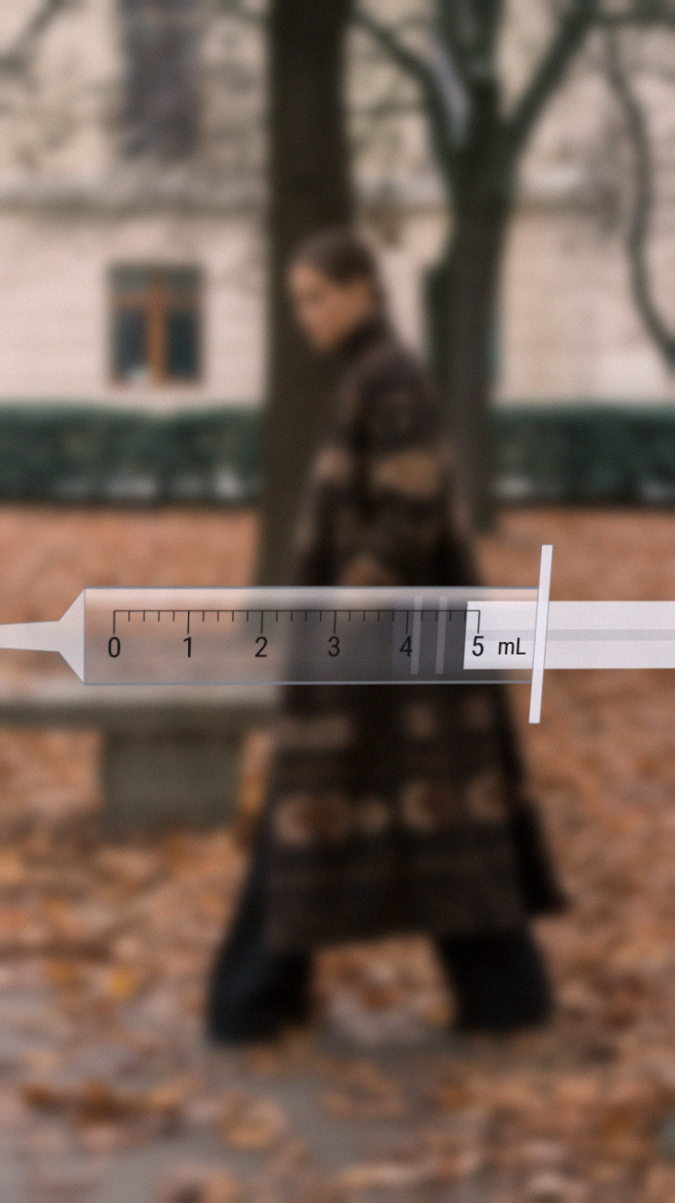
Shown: 3.8 mL
